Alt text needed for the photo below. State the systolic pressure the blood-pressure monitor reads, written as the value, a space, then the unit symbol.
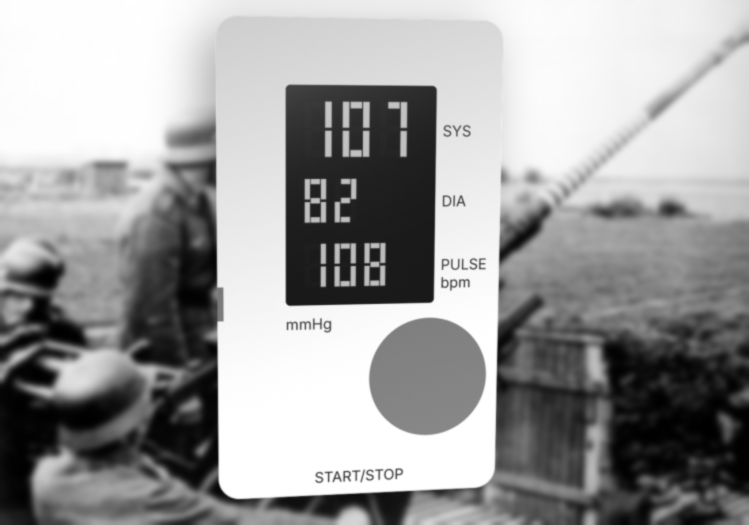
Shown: 107 mmHg
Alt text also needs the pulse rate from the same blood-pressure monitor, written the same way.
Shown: 108 bpm
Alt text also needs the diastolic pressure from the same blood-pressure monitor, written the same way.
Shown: 82 mmHg
